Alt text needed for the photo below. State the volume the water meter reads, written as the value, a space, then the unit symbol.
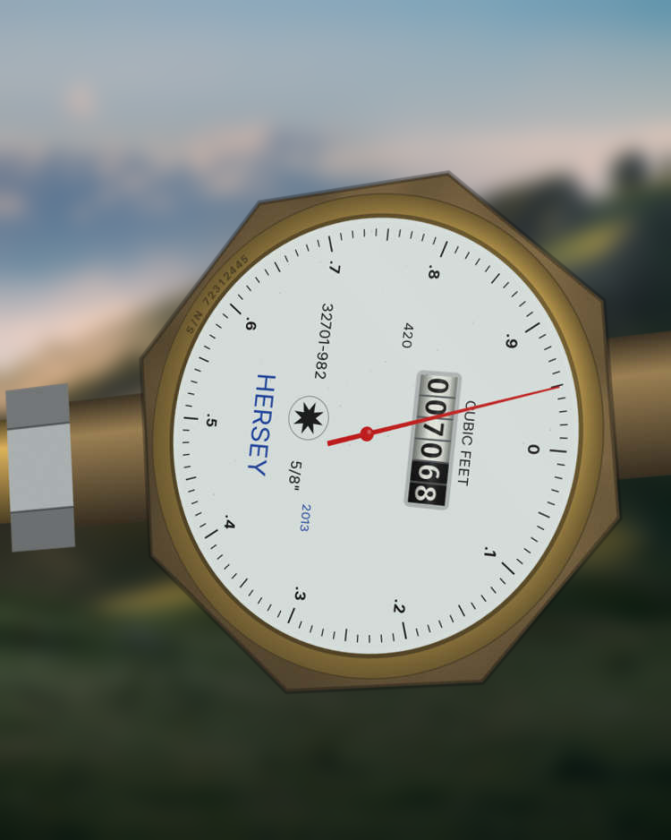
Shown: 7067.95 ft³
